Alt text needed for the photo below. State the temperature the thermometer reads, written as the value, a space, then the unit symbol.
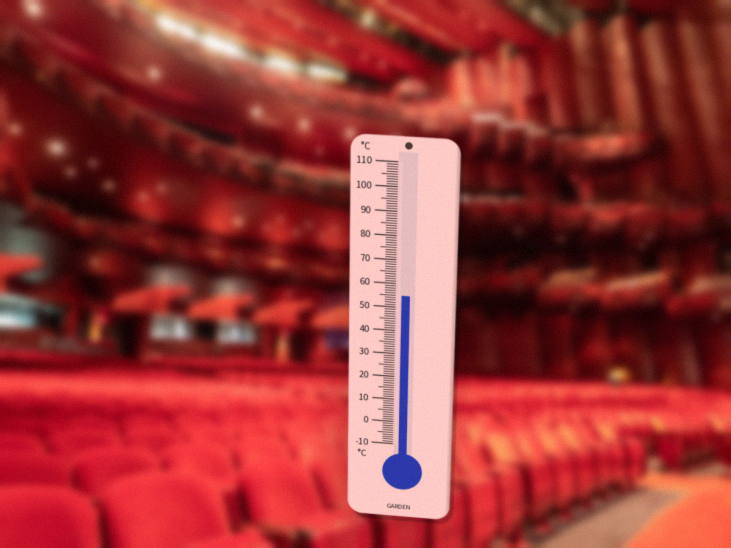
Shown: 55 °C
